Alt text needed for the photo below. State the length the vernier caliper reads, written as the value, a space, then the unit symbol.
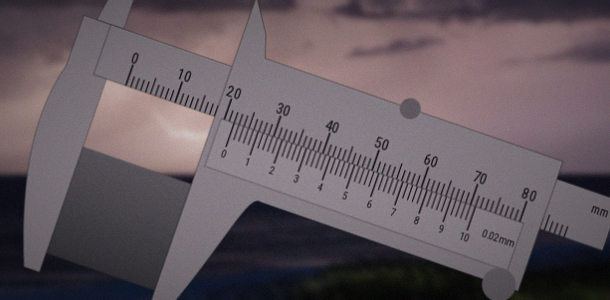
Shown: 22.0 mm
